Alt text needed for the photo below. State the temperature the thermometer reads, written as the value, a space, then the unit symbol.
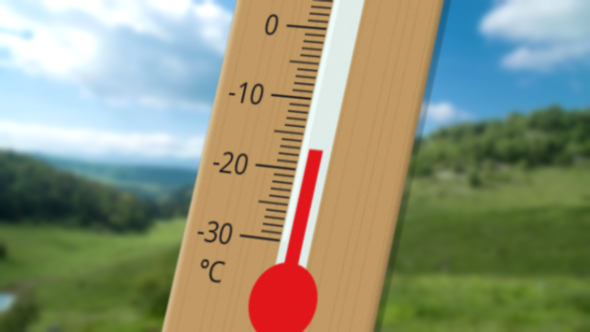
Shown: -17 °C
